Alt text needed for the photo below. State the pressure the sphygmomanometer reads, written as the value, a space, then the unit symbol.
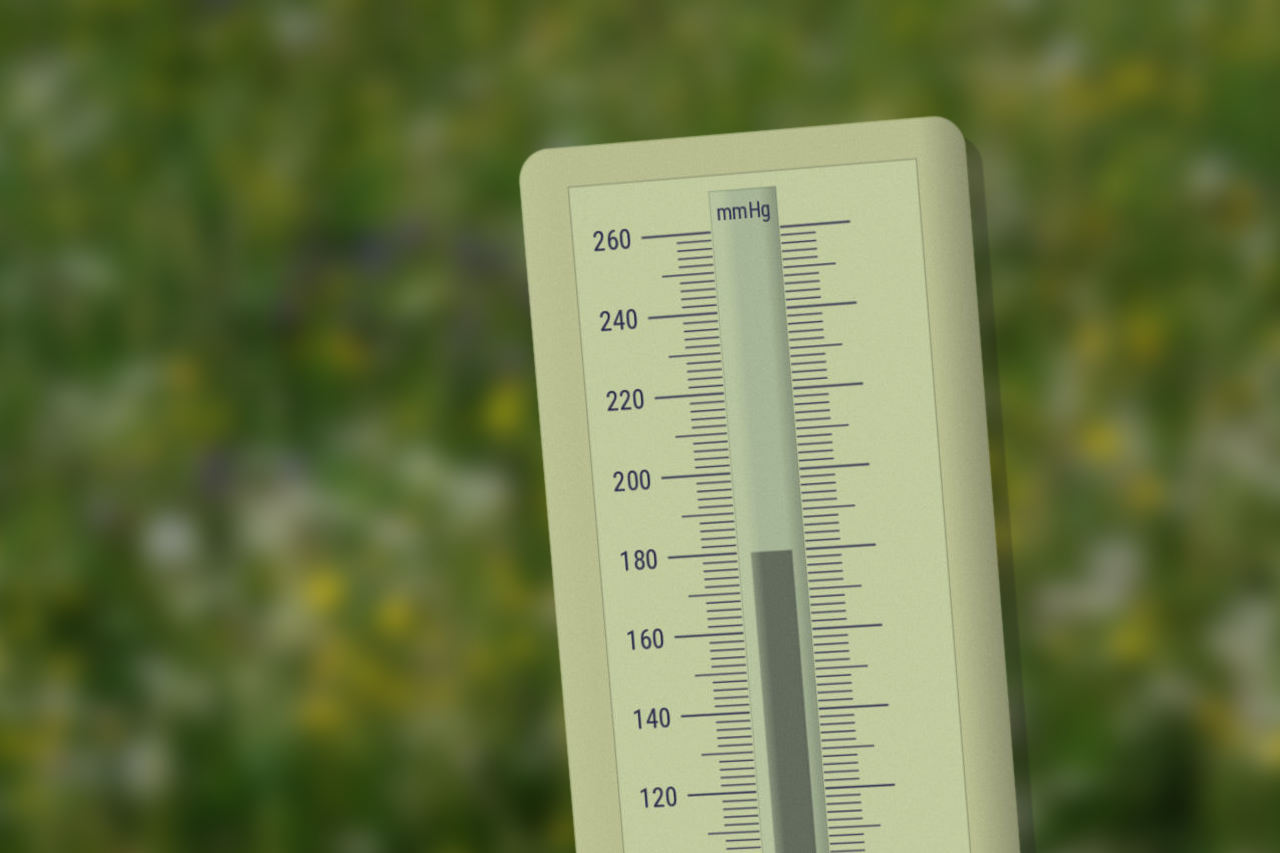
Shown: 180 mmHg
